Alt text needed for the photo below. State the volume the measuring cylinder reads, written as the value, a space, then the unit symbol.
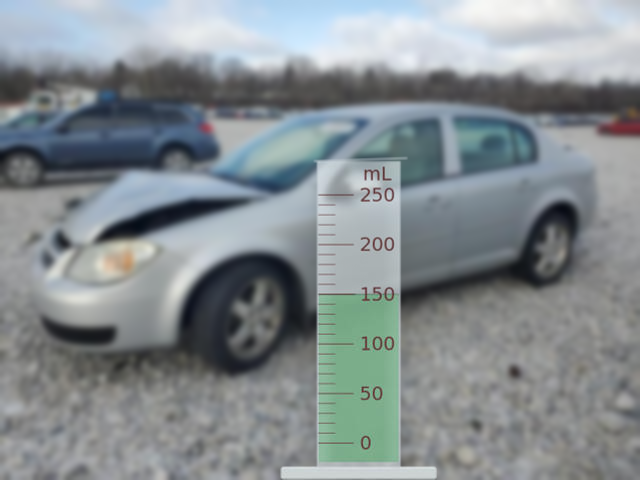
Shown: 150 mL
